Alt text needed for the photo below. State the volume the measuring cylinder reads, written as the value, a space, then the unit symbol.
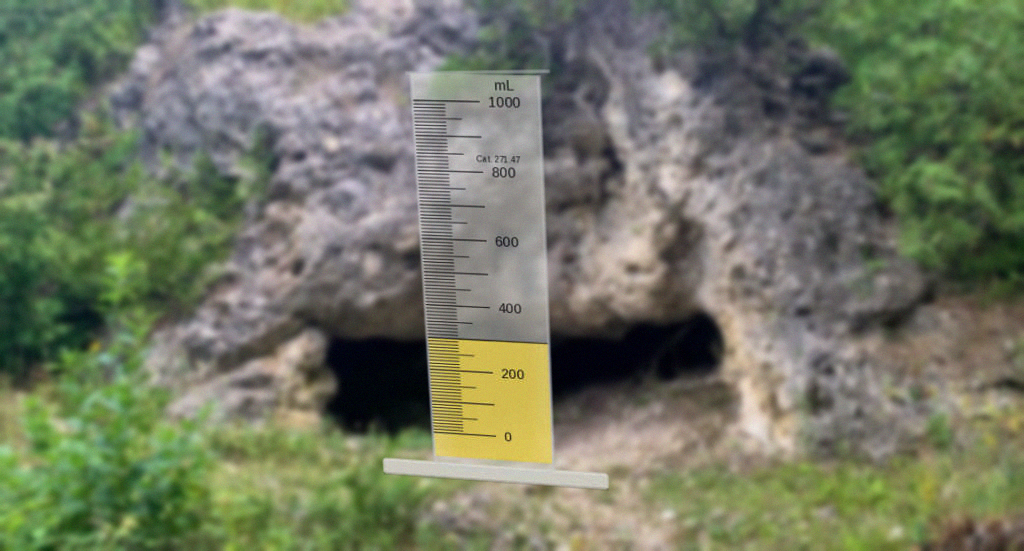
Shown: 300 mL
